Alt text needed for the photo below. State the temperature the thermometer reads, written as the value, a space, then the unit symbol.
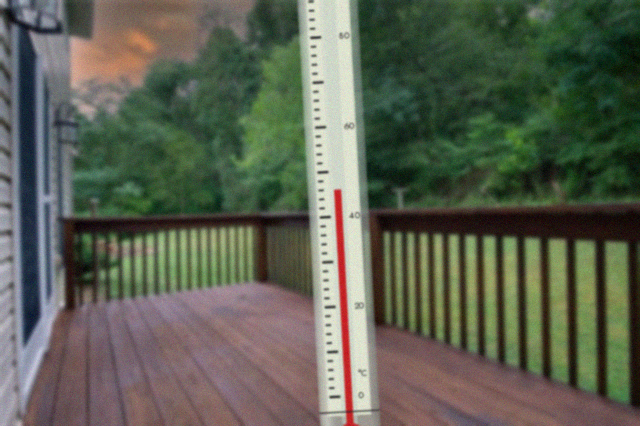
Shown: 46 °C
